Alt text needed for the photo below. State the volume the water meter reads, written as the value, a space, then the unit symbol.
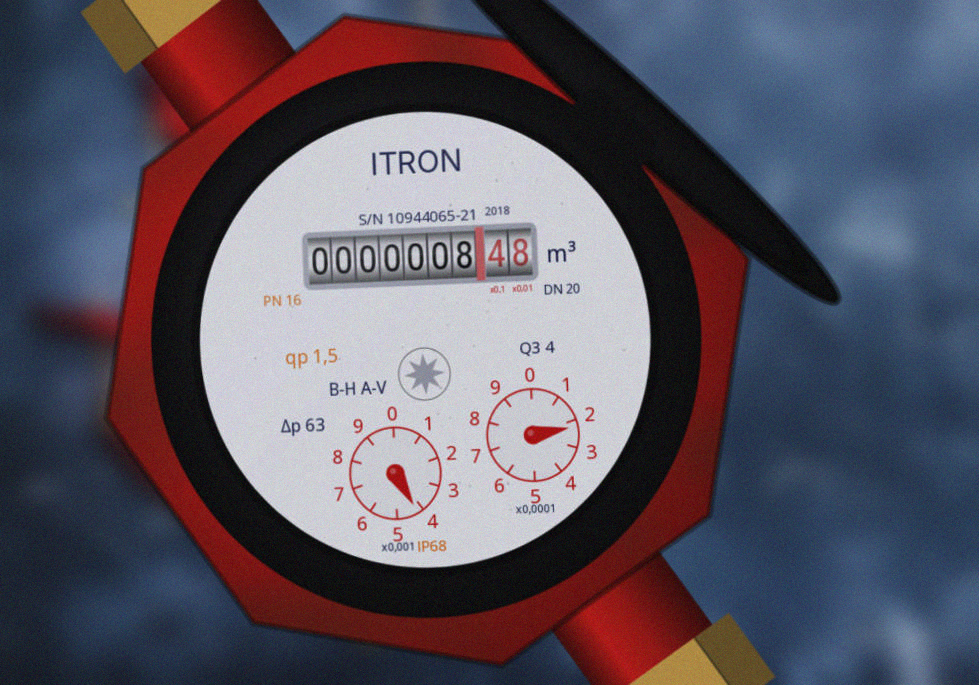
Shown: 8.4842 m³
